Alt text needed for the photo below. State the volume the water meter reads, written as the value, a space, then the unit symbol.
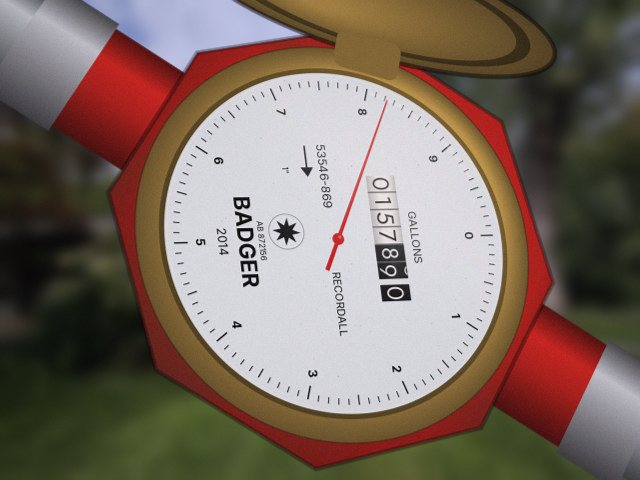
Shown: 157888.2 gal
